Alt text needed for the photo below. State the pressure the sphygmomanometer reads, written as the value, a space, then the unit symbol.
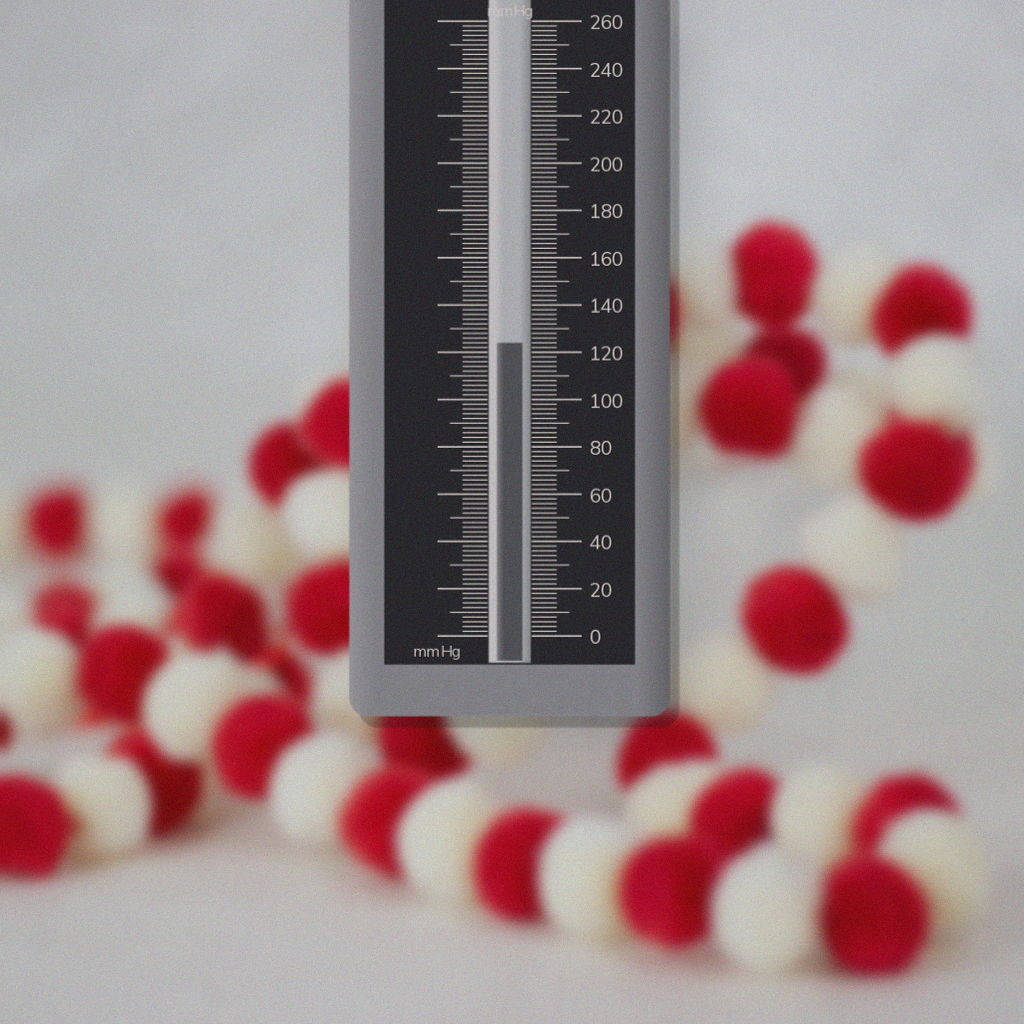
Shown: 124 mmHg
